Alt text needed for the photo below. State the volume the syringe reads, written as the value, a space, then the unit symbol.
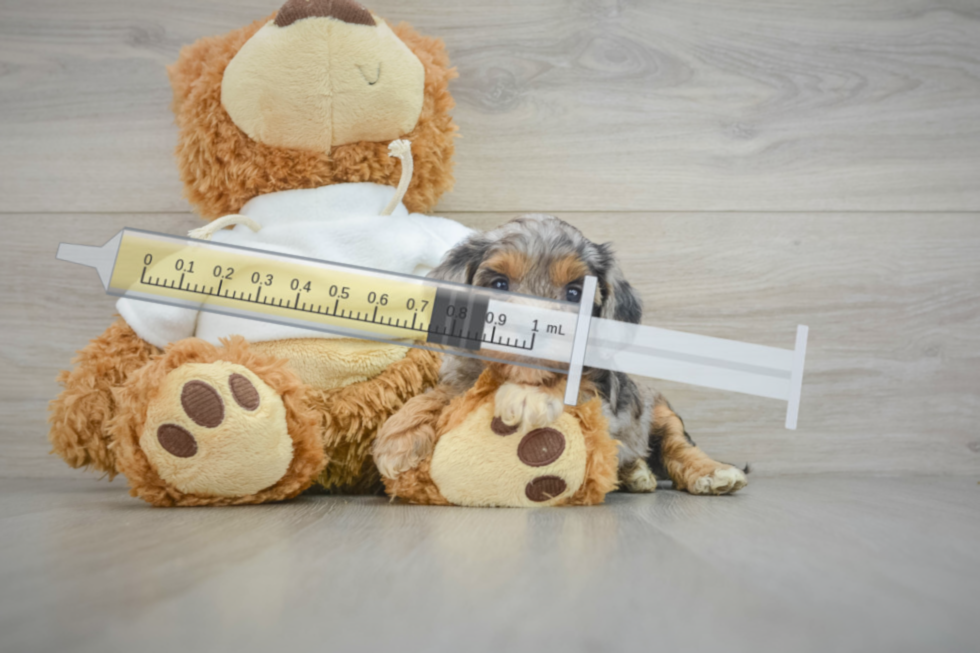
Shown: 0.74 mL
